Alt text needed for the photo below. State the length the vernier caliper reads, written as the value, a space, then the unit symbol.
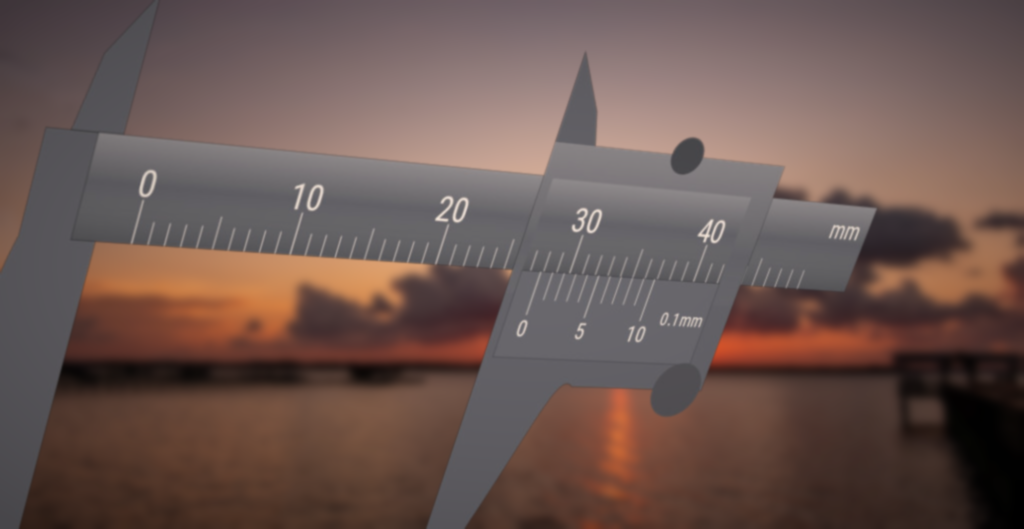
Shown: 27.8 mm
